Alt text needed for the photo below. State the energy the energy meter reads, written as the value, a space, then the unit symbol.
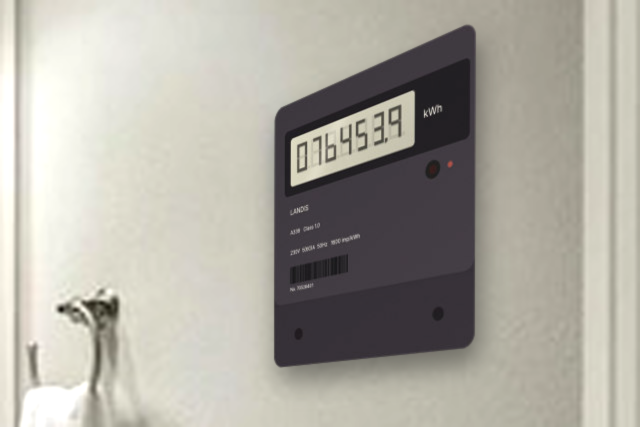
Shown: 76453.9 kWh
